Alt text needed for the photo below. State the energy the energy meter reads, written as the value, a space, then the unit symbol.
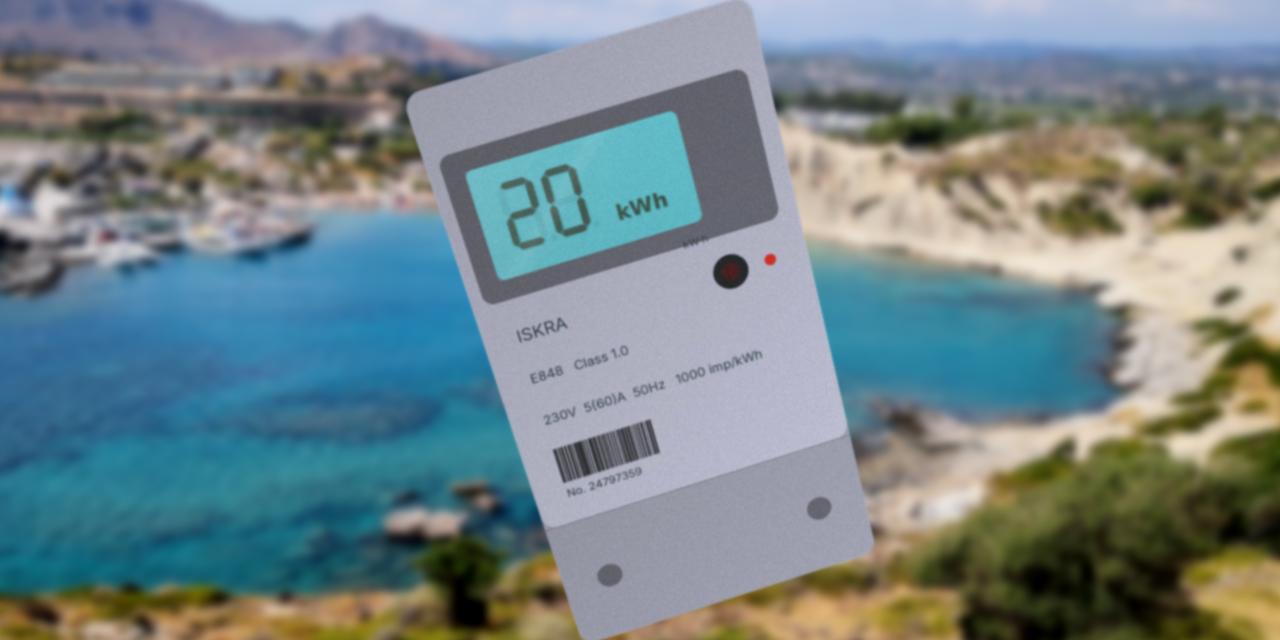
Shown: 20 kWh
